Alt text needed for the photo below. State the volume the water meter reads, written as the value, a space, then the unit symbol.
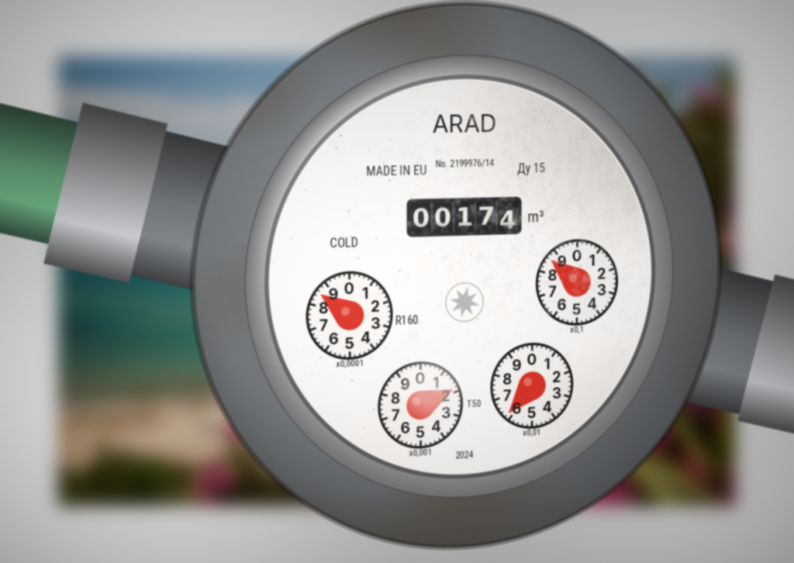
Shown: 173.8618 m³
